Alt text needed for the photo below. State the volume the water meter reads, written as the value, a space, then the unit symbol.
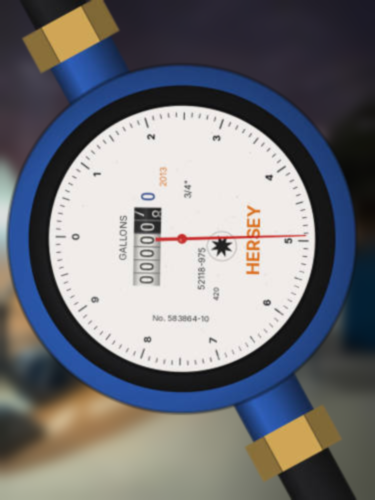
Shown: 74.9 gal
